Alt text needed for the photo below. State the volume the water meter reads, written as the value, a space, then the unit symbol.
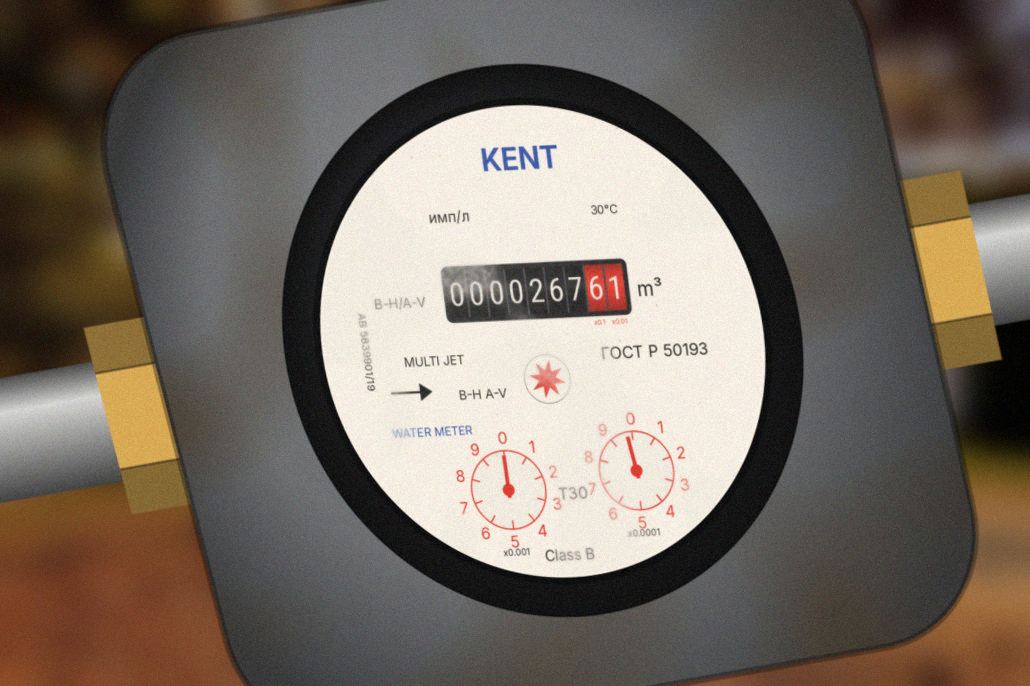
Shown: 267.6099 m³
